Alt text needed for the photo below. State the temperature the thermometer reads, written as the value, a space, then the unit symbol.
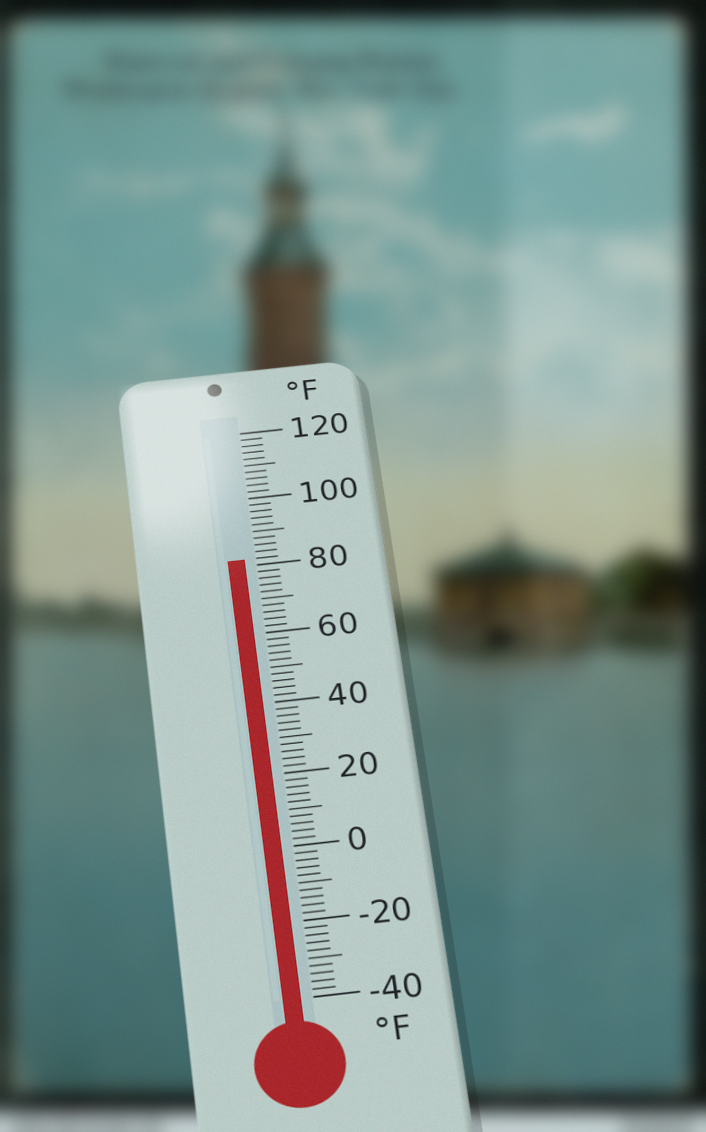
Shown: 82 °F
